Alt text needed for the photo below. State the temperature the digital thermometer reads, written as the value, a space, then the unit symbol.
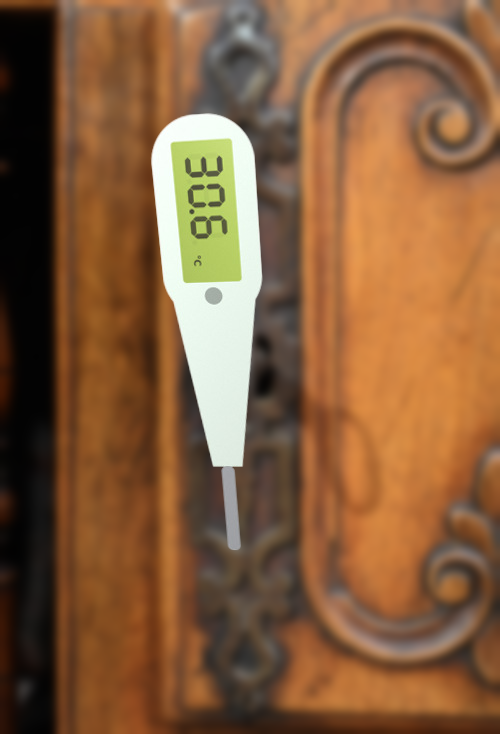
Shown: 30.6 °C
